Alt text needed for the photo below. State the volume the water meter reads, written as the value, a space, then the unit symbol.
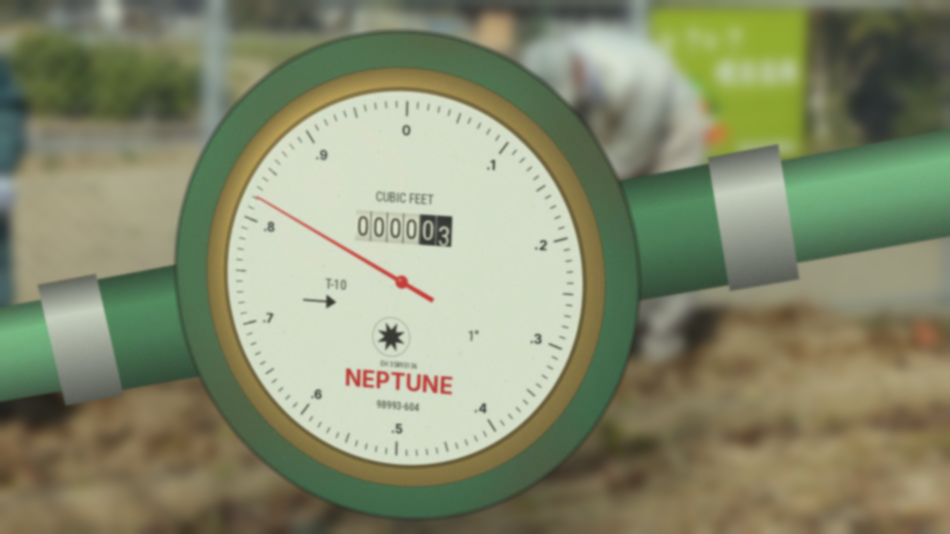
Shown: 2.82 ft³
